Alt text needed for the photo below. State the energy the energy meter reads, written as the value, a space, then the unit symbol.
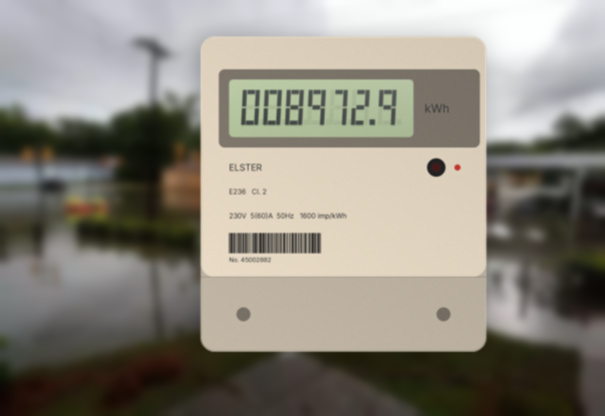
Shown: 8972.9 kWh
